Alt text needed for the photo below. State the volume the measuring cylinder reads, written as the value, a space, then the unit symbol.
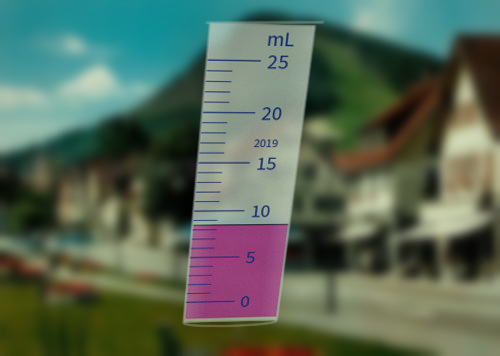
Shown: 8.5 mL
